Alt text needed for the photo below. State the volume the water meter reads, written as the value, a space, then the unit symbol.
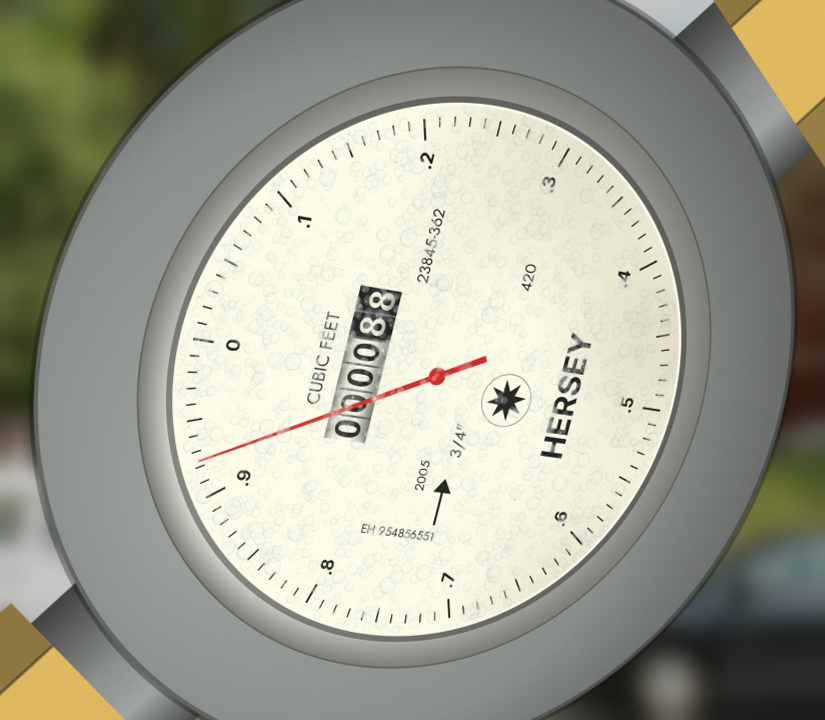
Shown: 87.92 ft³
